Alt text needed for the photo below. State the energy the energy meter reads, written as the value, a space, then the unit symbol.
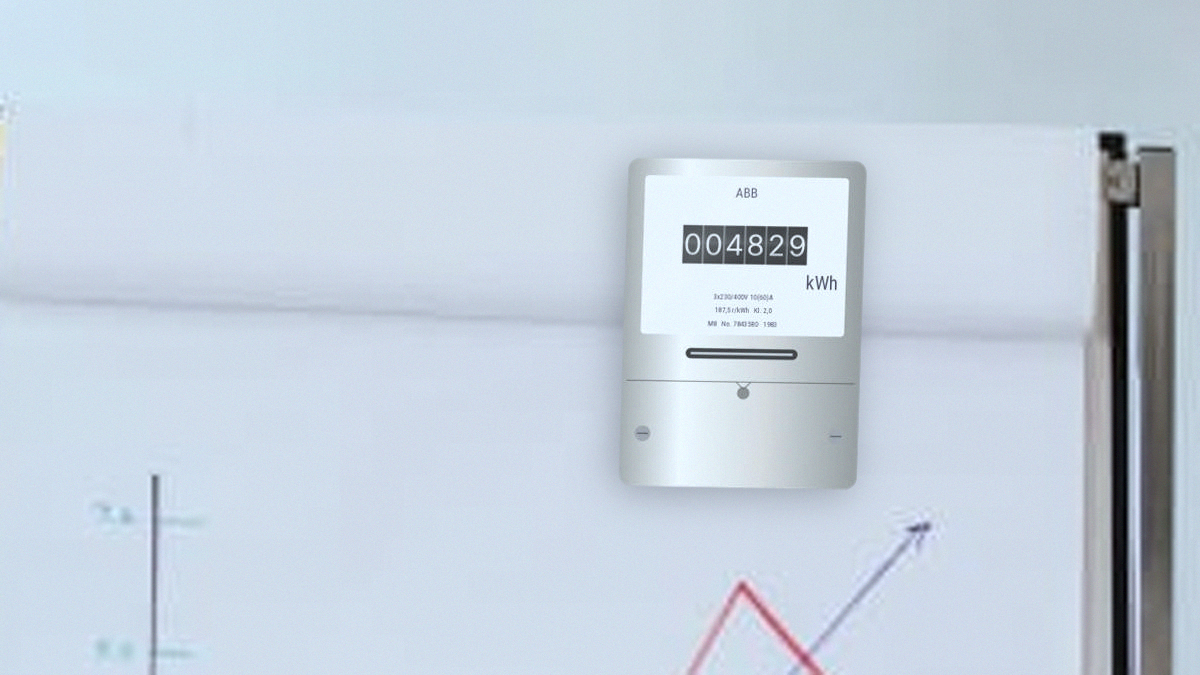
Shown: 4829 kWh
